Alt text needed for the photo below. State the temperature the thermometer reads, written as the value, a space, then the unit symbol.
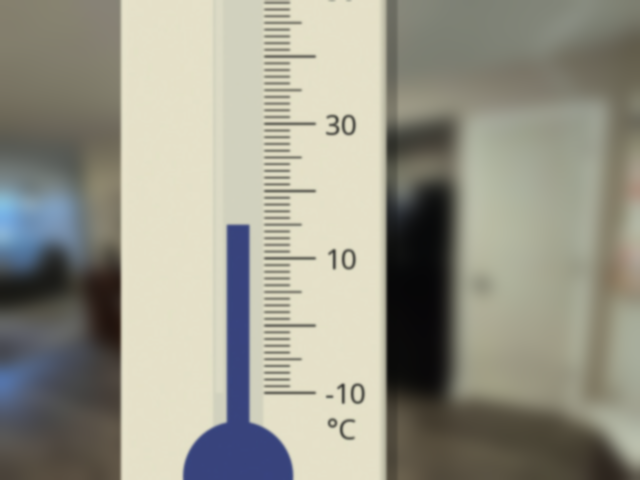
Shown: 15 °C
